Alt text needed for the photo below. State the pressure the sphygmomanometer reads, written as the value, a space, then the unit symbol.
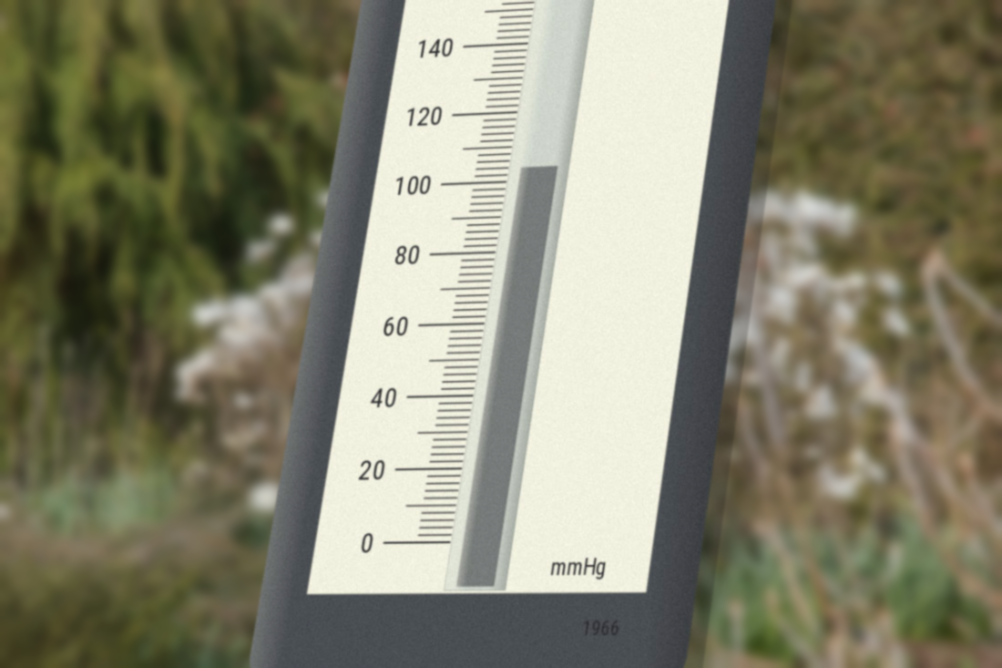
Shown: 104 mmHg
